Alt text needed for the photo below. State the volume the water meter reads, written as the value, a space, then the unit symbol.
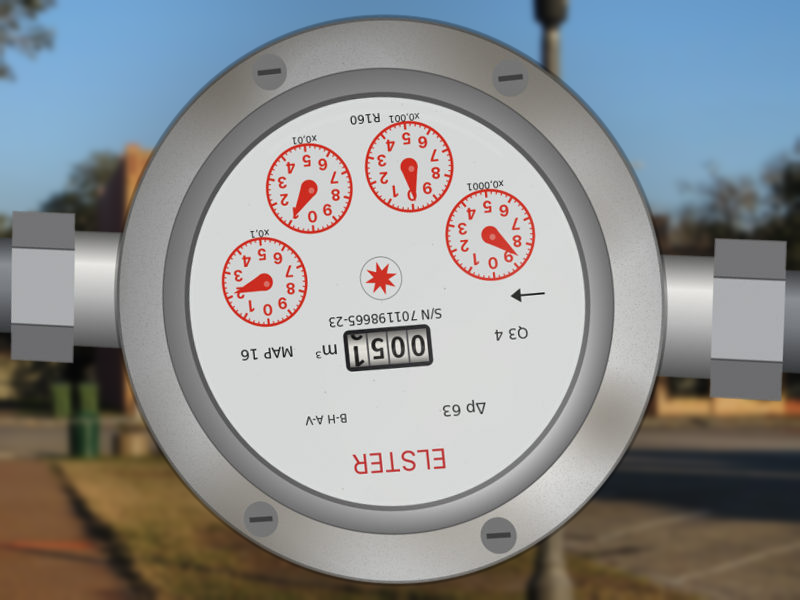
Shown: 51.2098 m³
